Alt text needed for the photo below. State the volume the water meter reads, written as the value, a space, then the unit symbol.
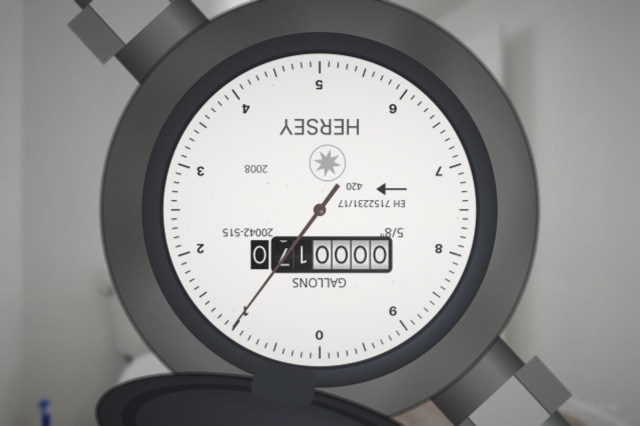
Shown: 171.0 gal
